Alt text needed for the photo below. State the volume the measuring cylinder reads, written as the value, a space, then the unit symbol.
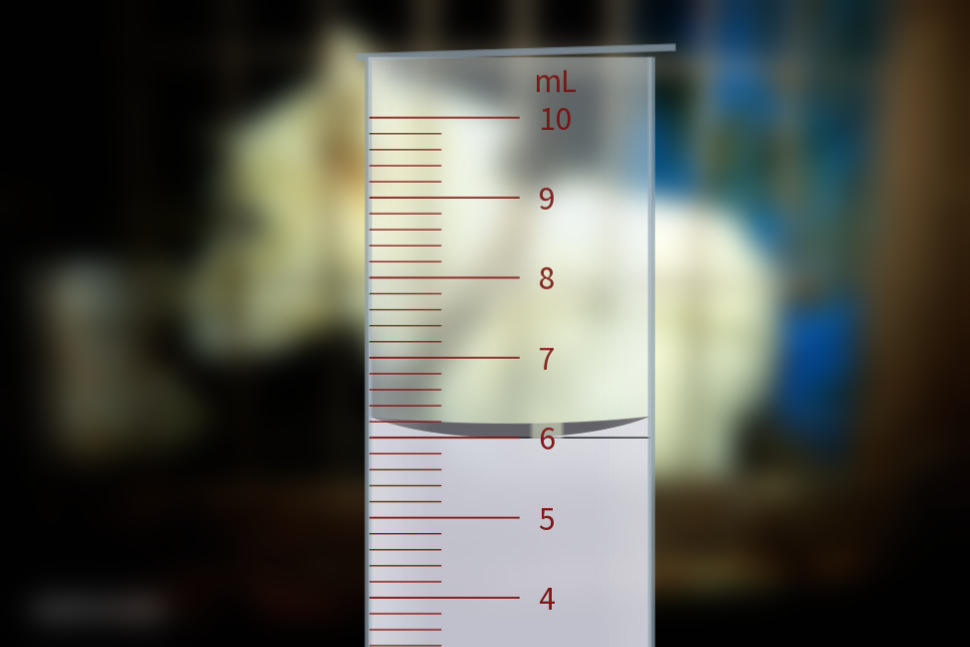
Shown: 6 mL
